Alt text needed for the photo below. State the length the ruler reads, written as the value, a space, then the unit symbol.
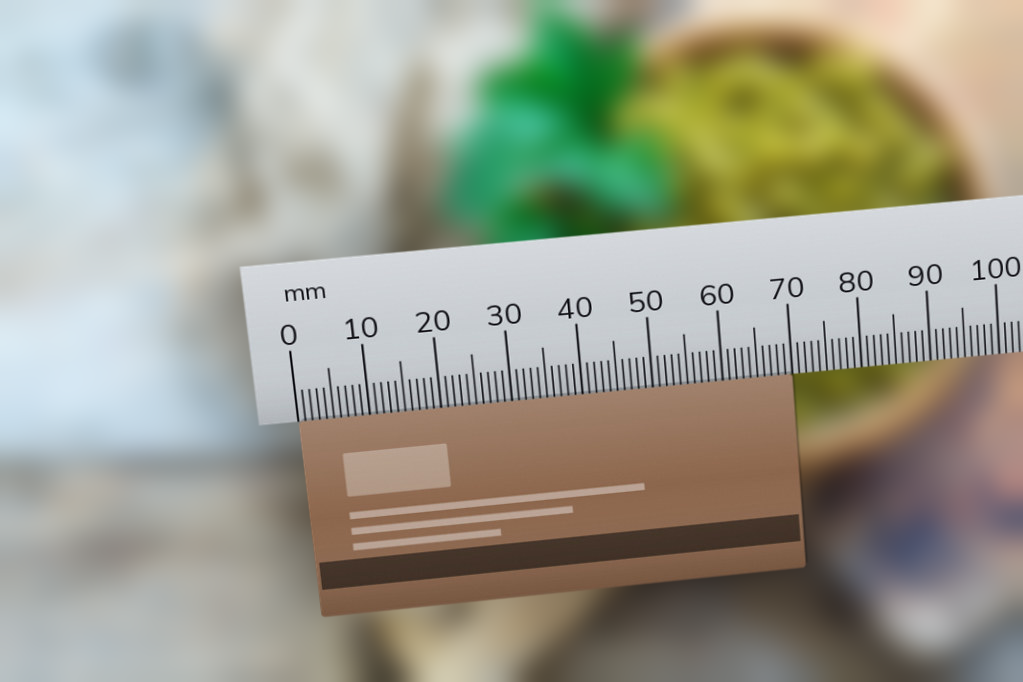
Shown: 70 mm
